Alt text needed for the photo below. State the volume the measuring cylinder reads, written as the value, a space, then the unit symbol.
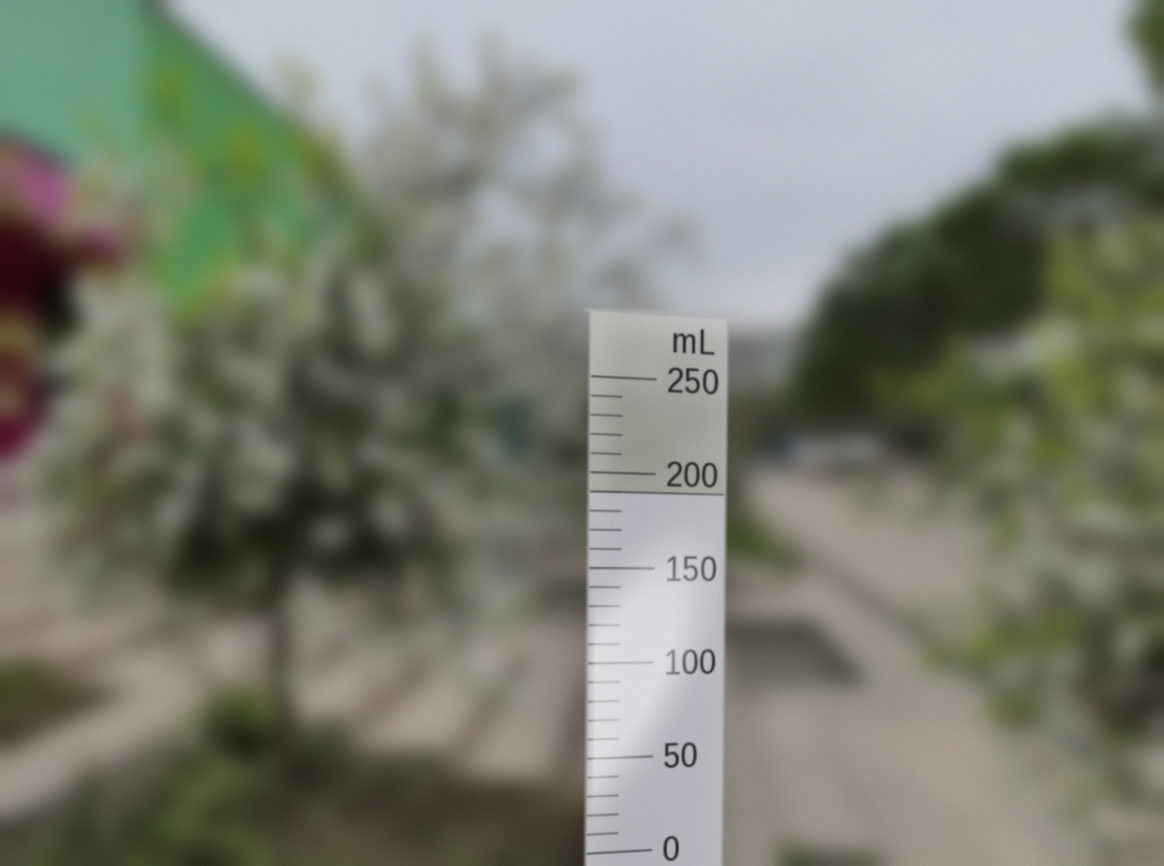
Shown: 190 mL
